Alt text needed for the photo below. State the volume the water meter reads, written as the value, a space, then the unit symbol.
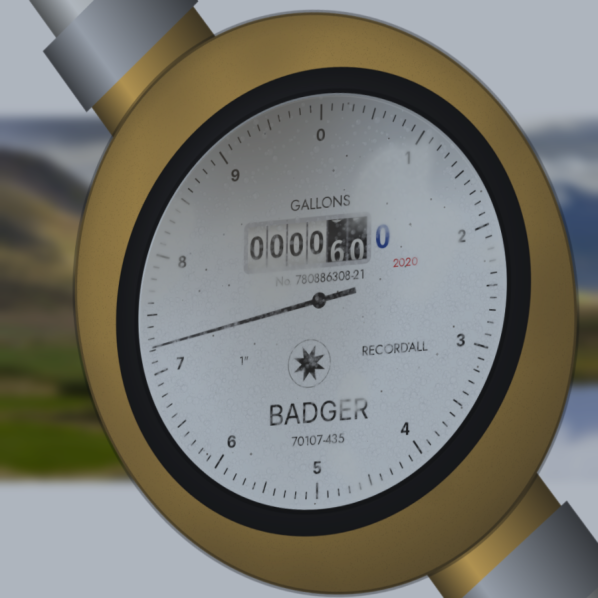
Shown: 597.2 gal
